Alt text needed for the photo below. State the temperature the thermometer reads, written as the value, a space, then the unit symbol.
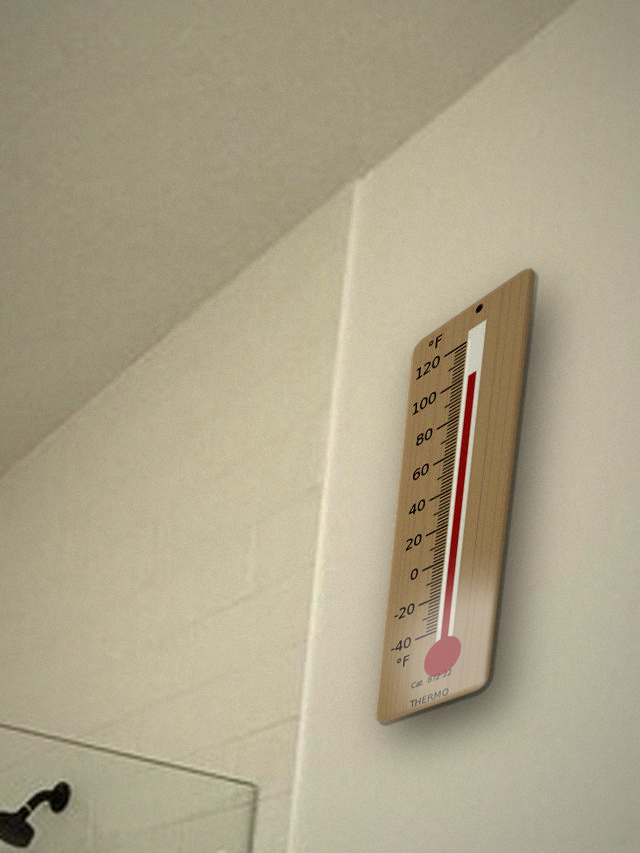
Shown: 100 °F
